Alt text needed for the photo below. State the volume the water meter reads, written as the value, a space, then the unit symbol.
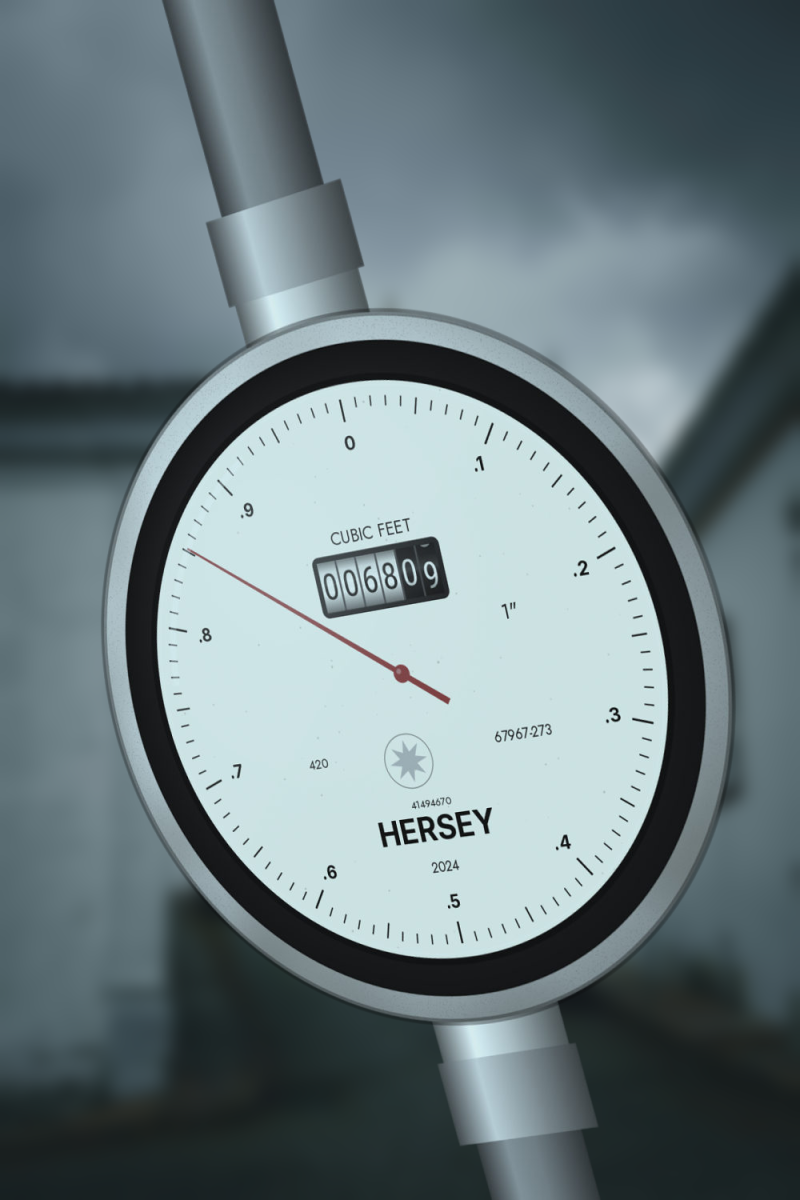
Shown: 6808.85 ft³
